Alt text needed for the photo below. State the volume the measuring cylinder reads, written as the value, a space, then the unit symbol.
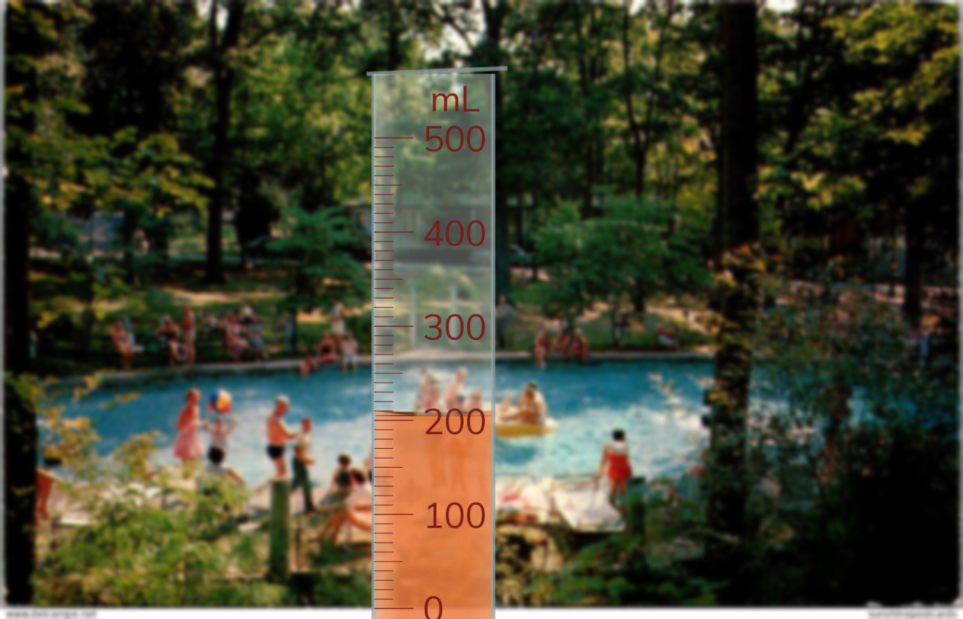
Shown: 205 mL
